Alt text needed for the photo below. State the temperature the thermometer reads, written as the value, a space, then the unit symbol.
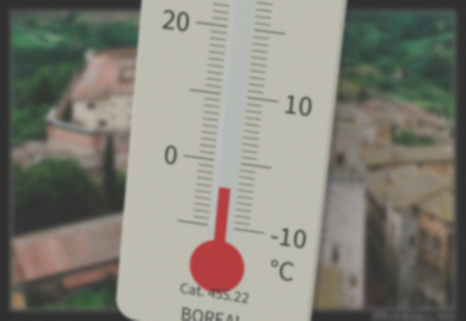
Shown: -4 °C
